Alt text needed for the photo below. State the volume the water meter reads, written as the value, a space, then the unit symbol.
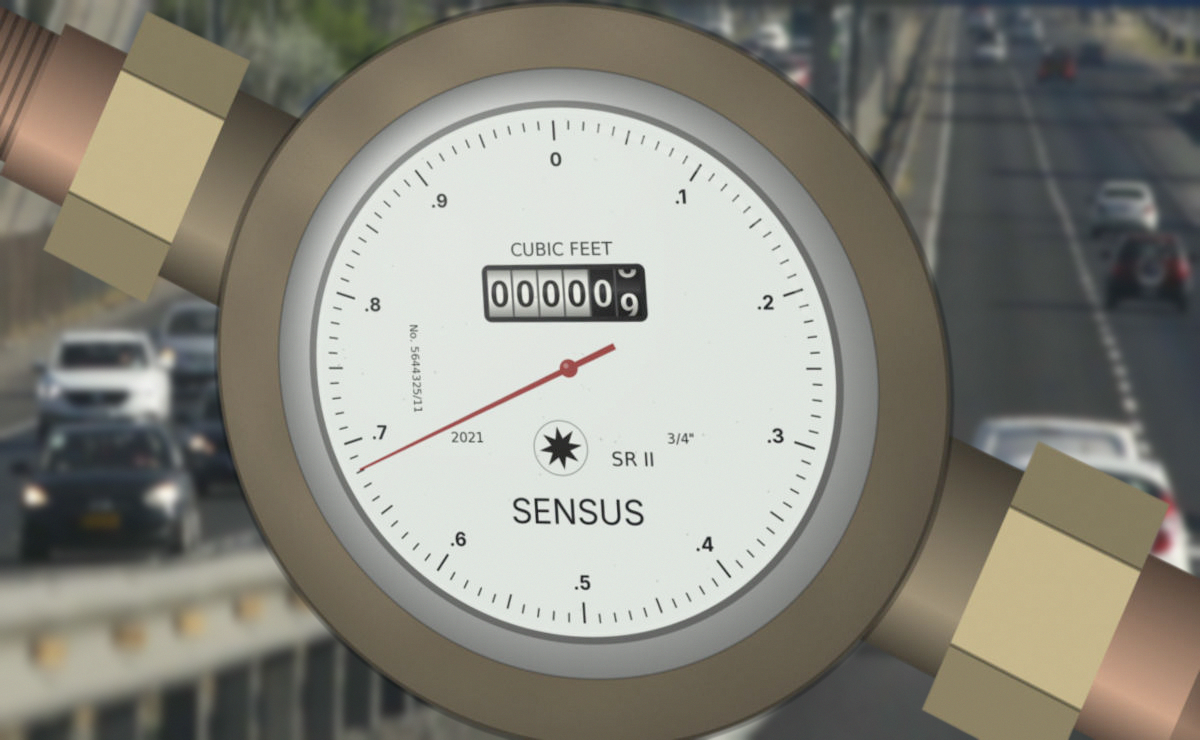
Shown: 8.68 ft³
